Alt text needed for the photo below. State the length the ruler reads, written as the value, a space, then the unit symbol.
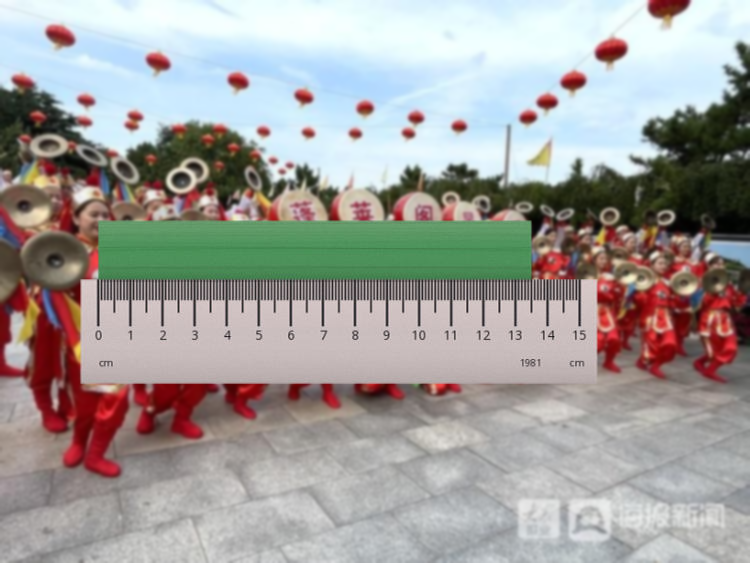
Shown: 13.5 cm
